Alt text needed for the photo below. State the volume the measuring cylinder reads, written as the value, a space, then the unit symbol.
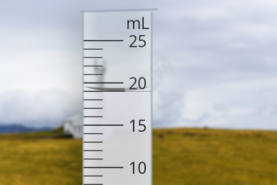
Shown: 19 mL
